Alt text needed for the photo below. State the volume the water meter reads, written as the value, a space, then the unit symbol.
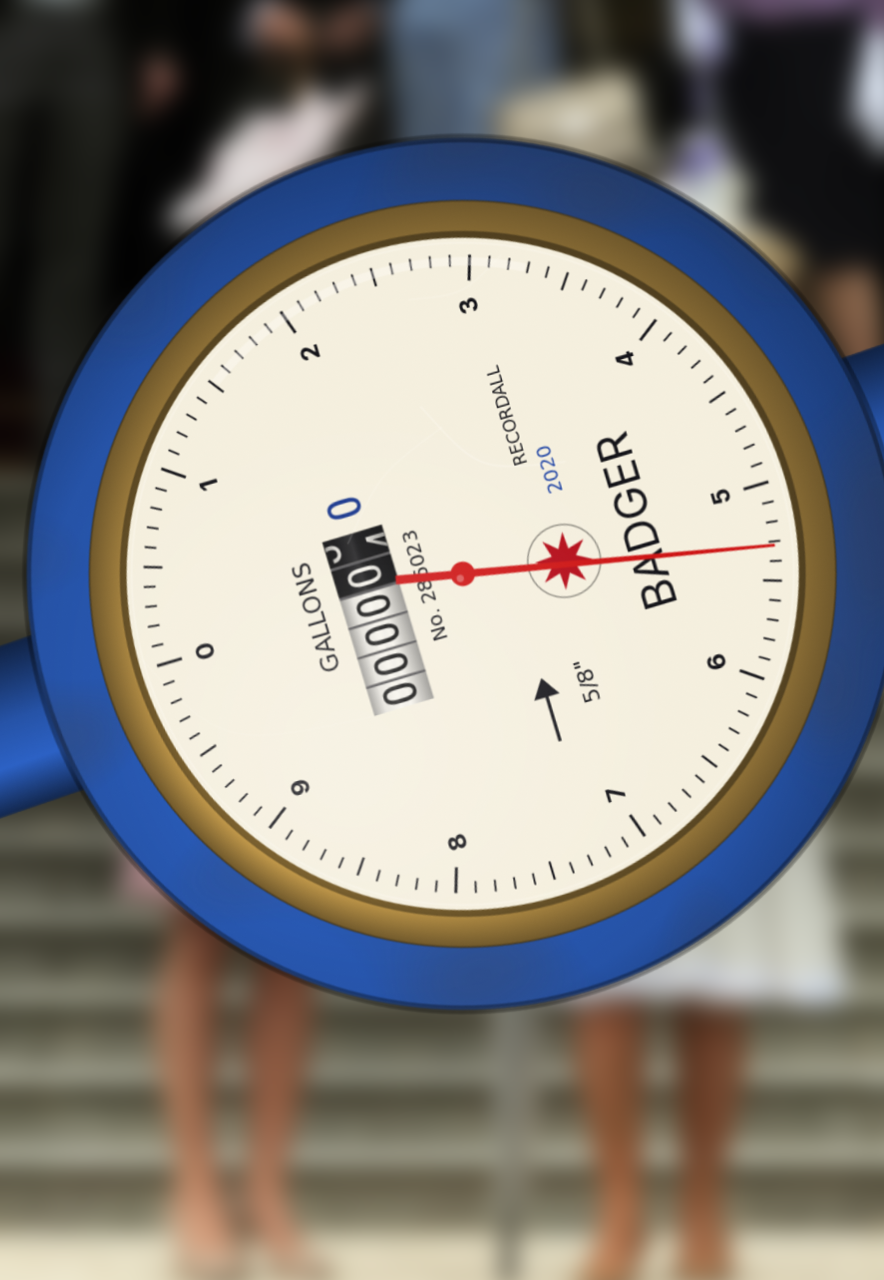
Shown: 35.3 gal
